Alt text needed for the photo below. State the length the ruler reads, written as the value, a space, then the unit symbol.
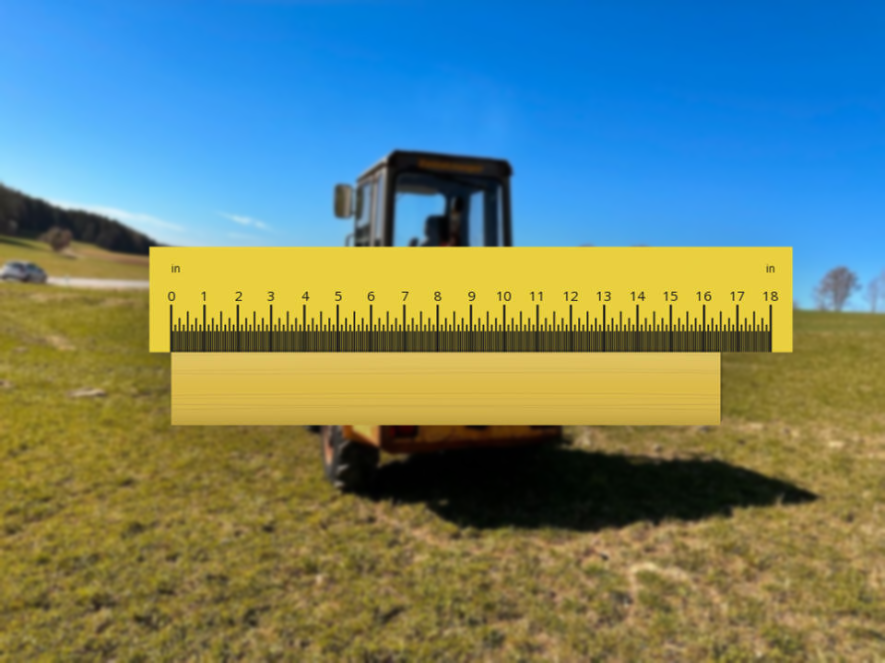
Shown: 16.5 in
